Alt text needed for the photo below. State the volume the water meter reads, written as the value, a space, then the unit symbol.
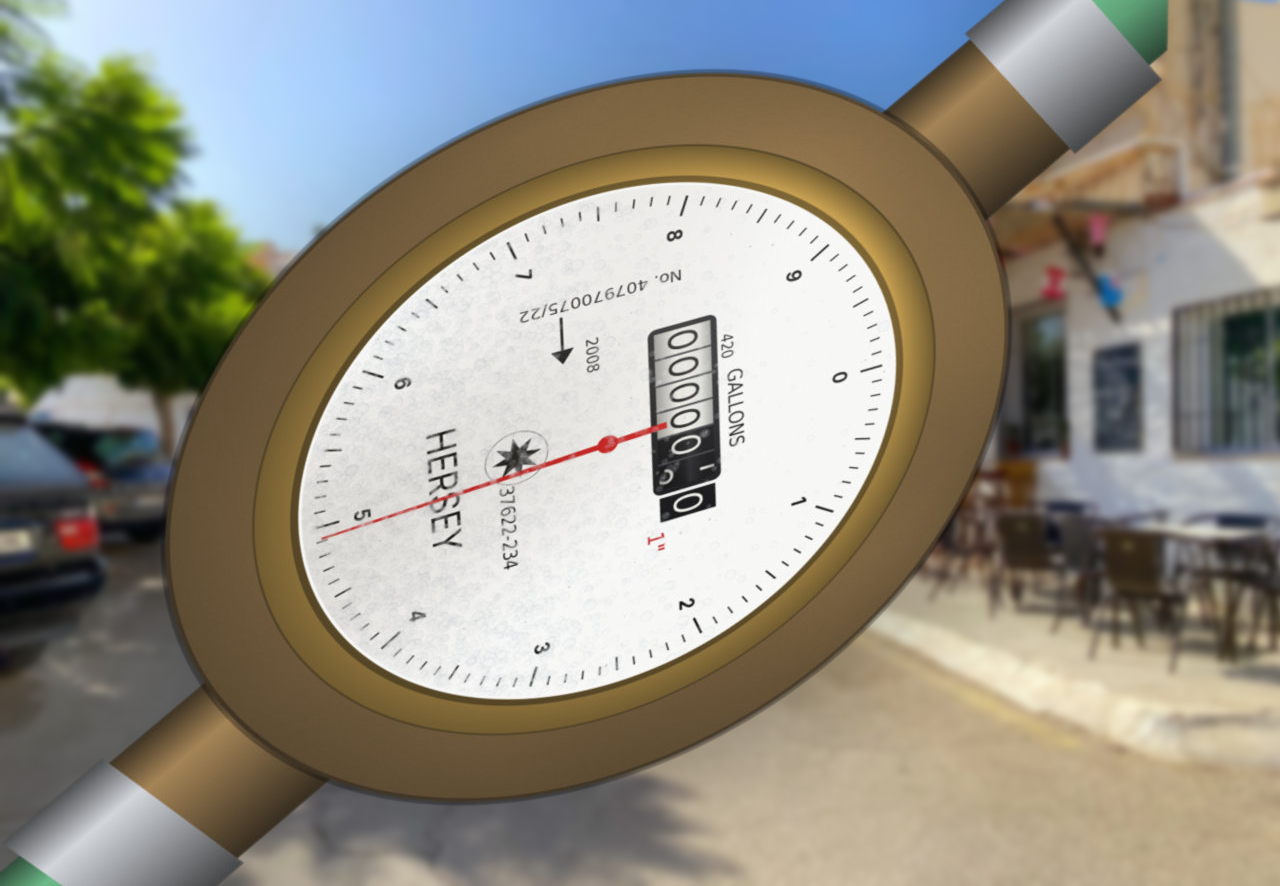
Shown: 14.9 gal
